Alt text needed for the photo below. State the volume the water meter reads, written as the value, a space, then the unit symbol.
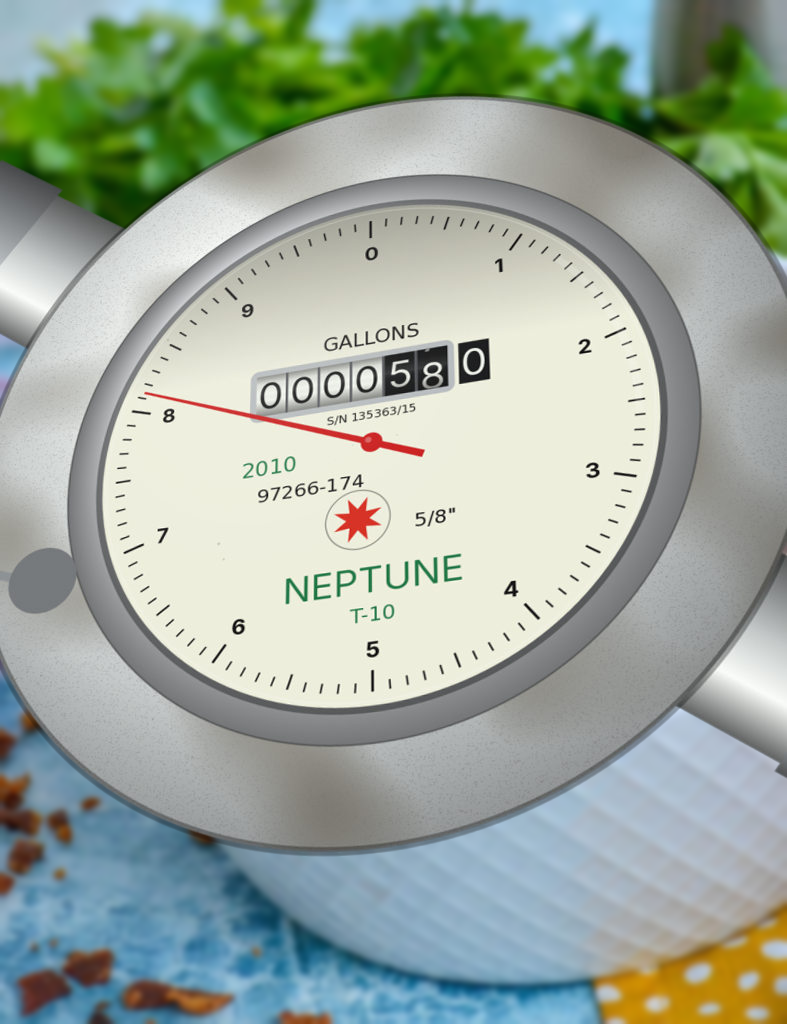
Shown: 578.1 gal
